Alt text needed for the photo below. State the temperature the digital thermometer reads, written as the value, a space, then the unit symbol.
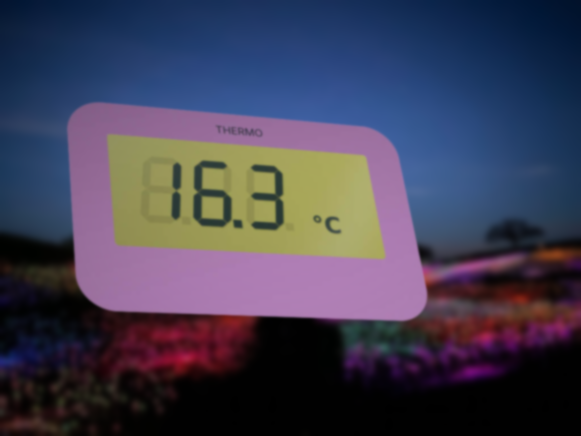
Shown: 16.3 °C
